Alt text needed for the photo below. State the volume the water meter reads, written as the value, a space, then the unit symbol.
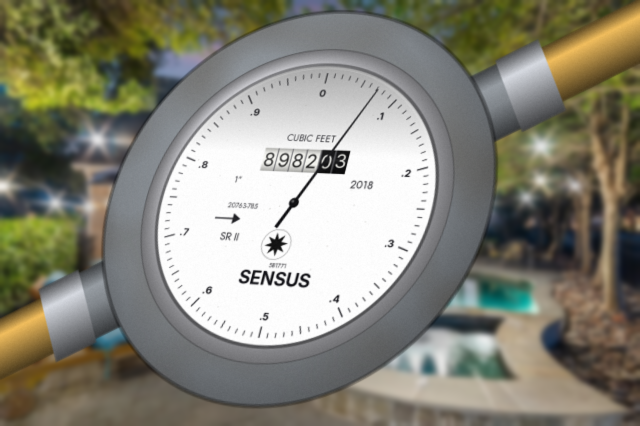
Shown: 898203.07 ft³
